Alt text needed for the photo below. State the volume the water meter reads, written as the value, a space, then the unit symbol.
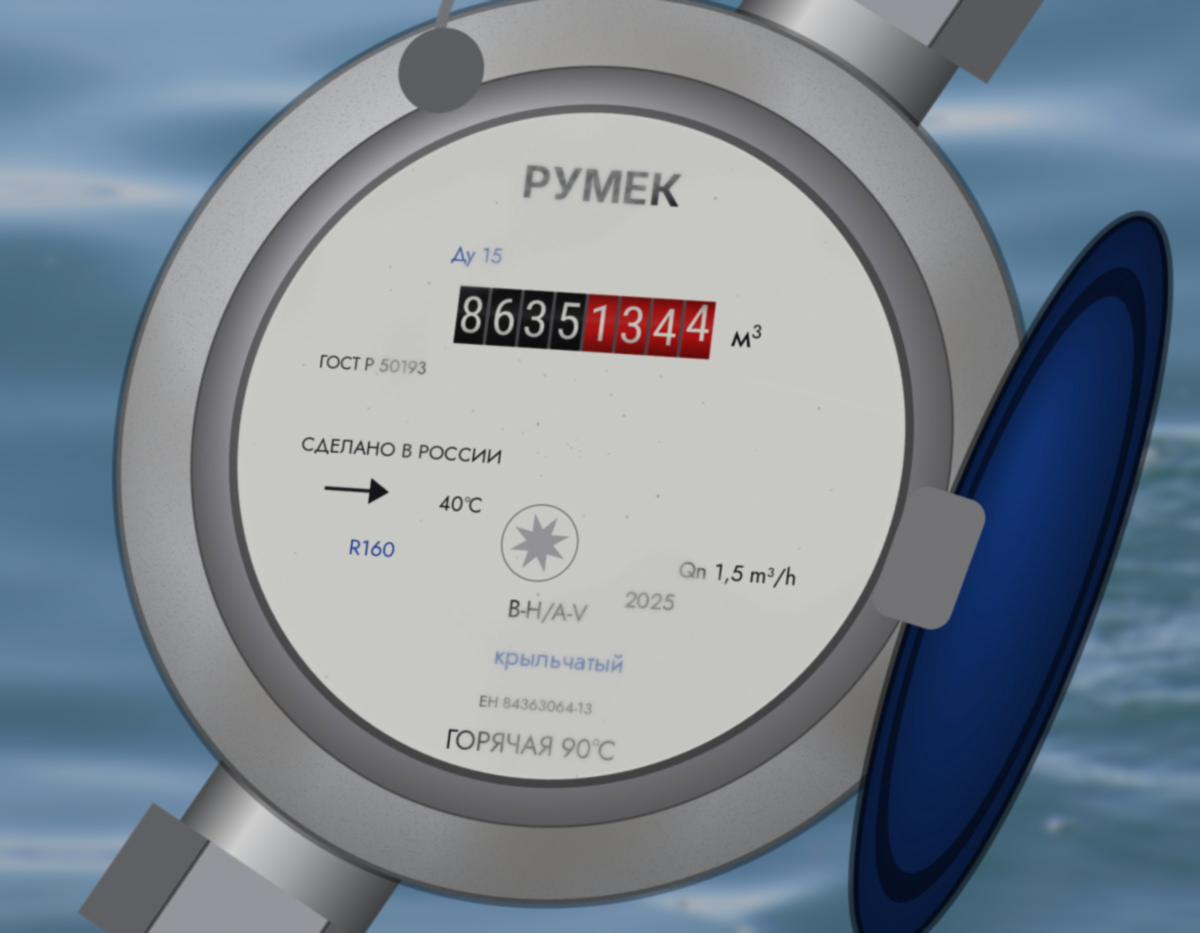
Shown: 8635.1344 m³
